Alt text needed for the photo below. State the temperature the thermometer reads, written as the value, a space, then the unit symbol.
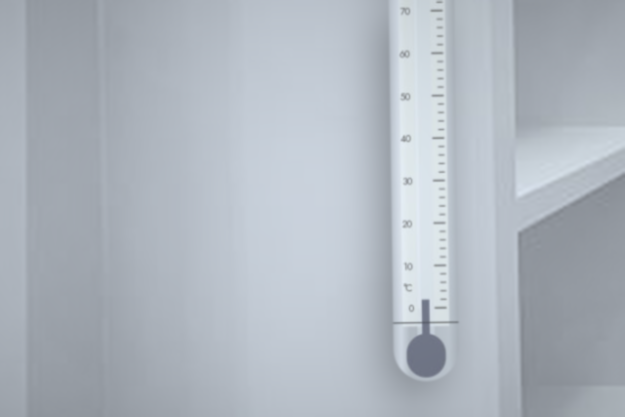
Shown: 2 °C
